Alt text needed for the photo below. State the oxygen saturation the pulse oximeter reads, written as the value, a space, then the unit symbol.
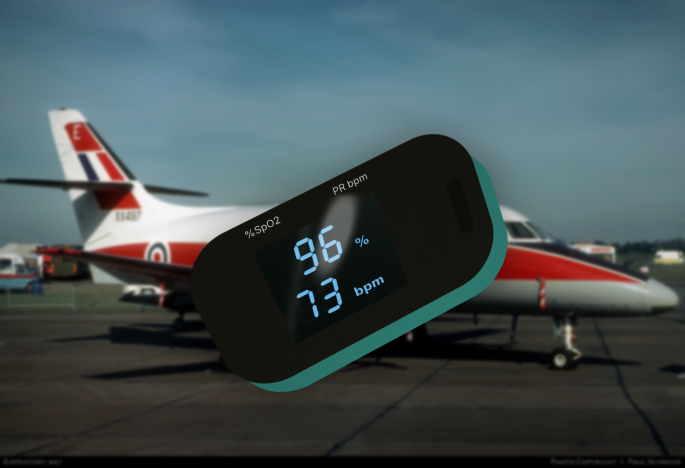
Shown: 96 %
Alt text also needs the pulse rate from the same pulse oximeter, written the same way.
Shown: 73 bpm
